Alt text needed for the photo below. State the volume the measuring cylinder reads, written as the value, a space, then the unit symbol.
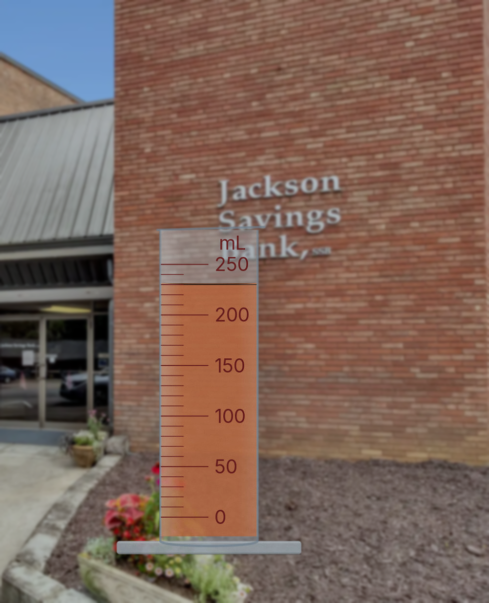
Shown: 230 mL
